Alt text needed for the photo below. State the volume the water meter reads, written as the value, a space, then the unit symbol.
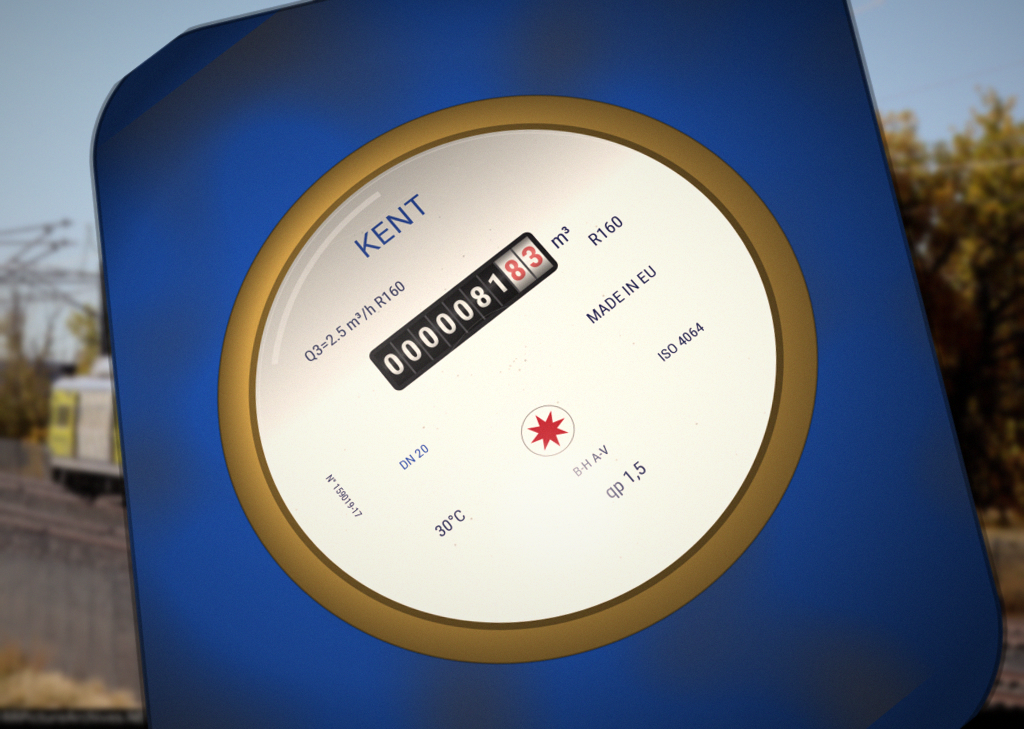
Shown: 81.83 m³
